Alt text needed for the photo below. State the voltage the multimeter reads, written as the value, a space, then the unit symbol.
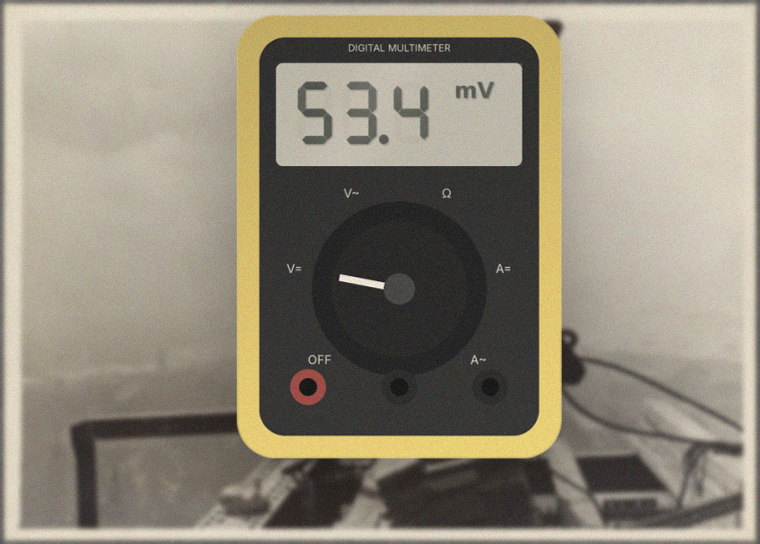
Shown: 53.4 mV
